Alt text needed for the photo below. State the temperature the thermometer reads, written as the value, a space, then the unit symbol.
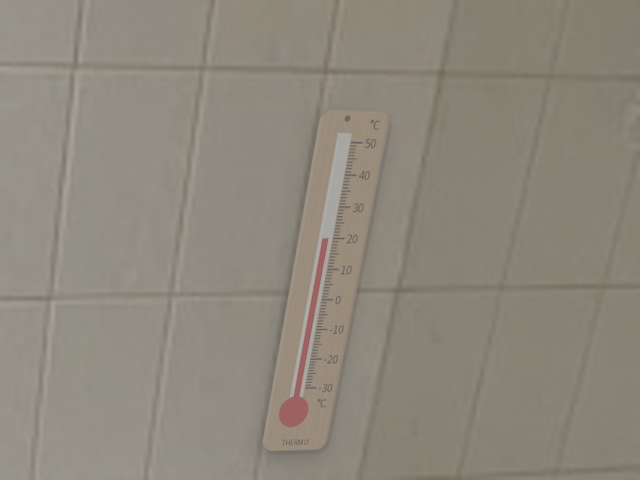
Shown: 20 °C
